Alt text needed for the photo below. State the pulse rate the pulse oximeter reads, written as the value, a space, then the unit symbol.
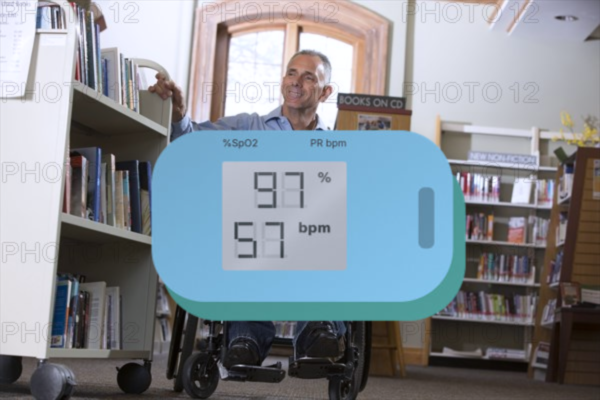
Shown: 57 bpm
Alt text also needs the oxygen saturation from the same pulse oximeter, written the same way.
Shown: 97 %
